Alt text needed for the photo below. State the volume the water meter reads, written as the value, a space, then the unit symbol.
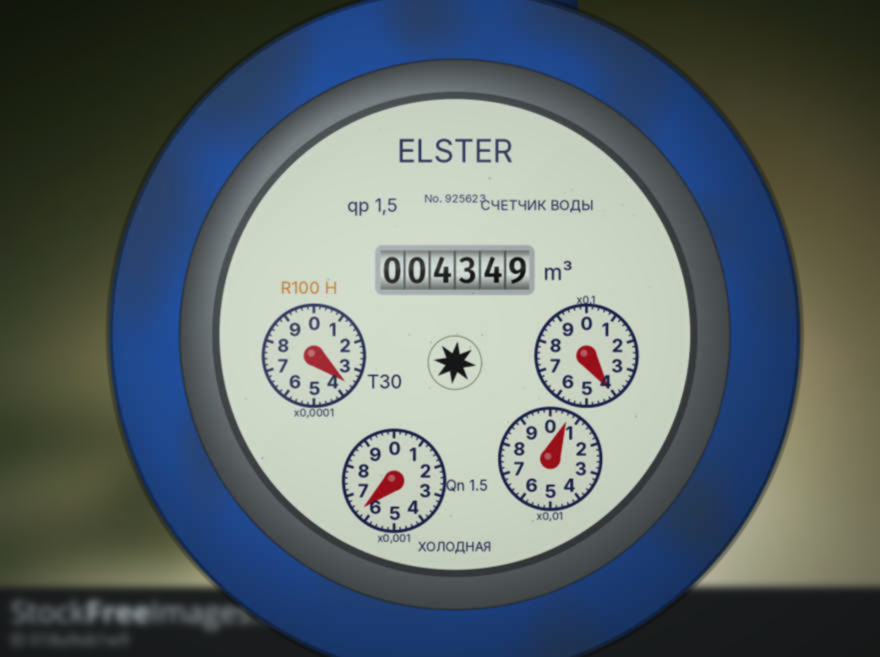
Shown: 4349.4063 m³
